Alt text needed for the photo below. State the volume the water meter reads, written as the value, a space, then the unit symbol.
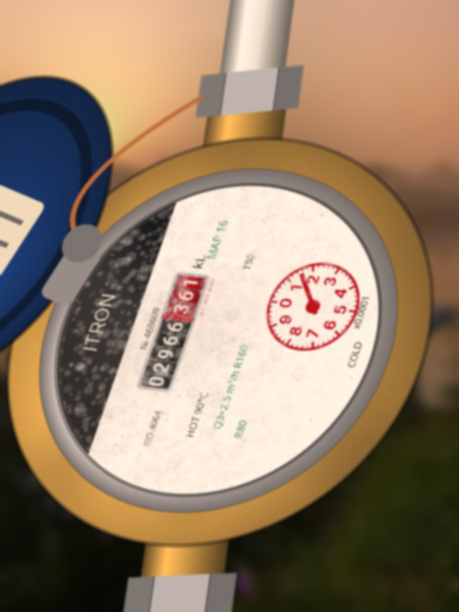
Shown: 2966.3611 kL
